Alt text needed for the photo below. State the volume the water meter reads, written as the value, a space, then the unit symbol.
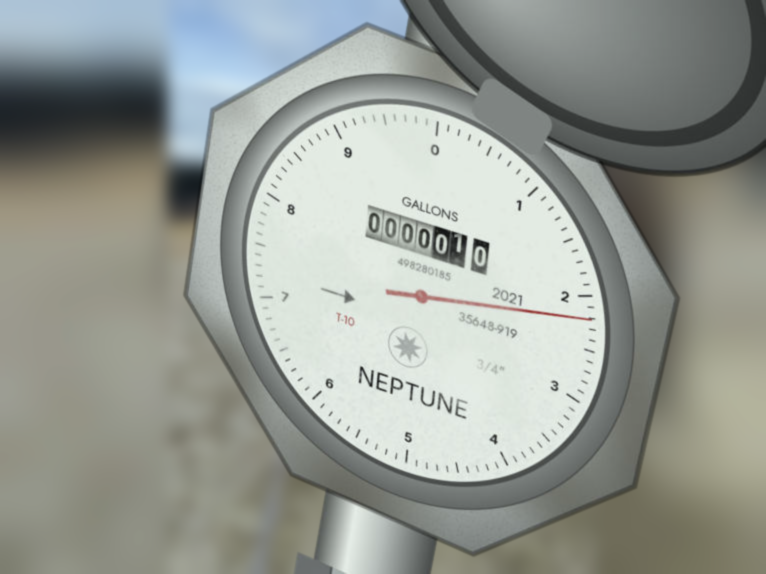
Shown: 12.2 gal
